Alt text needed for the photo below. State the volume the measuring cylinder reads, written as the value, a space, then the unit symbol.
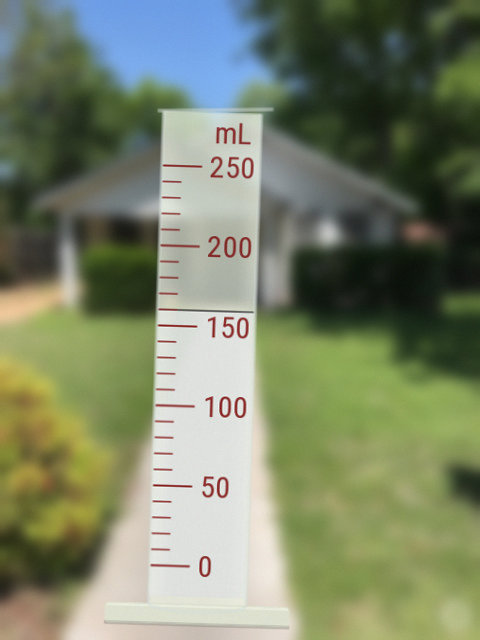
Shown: 160 mL
